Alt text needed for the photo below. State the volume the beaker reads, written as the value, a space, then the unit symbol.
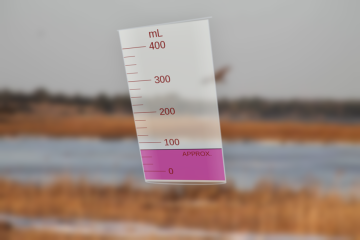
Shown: 75 mL
